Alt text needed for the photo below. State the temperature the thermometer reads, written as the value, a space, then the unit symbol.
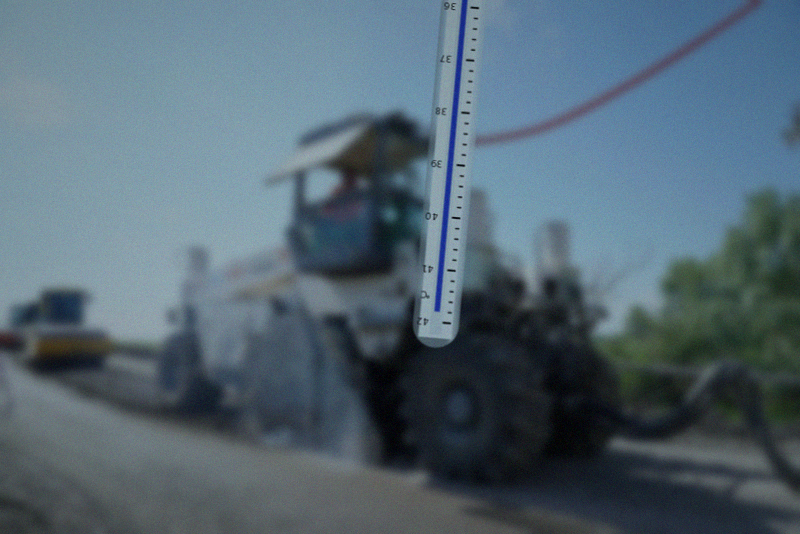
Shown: 41.8 °C
